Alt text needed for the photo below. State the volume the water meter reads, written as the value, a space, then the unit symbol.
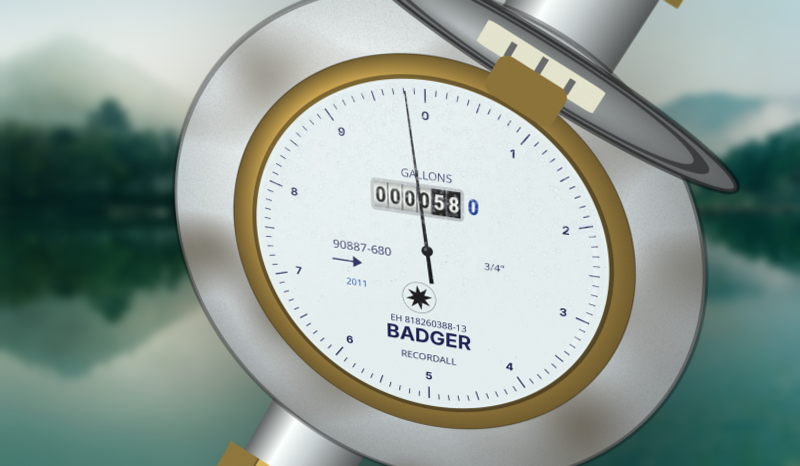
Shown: 579.8 gal
